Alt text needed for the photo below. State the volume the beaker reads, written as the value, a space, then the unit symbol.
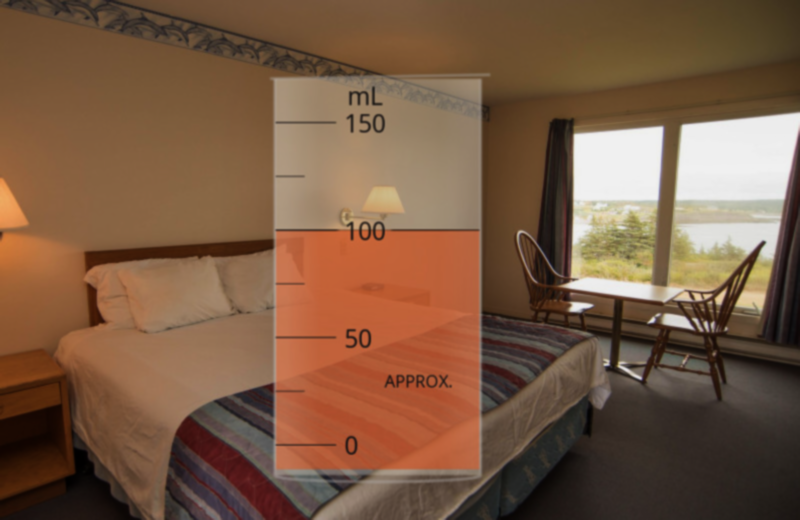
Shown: 100 mL
